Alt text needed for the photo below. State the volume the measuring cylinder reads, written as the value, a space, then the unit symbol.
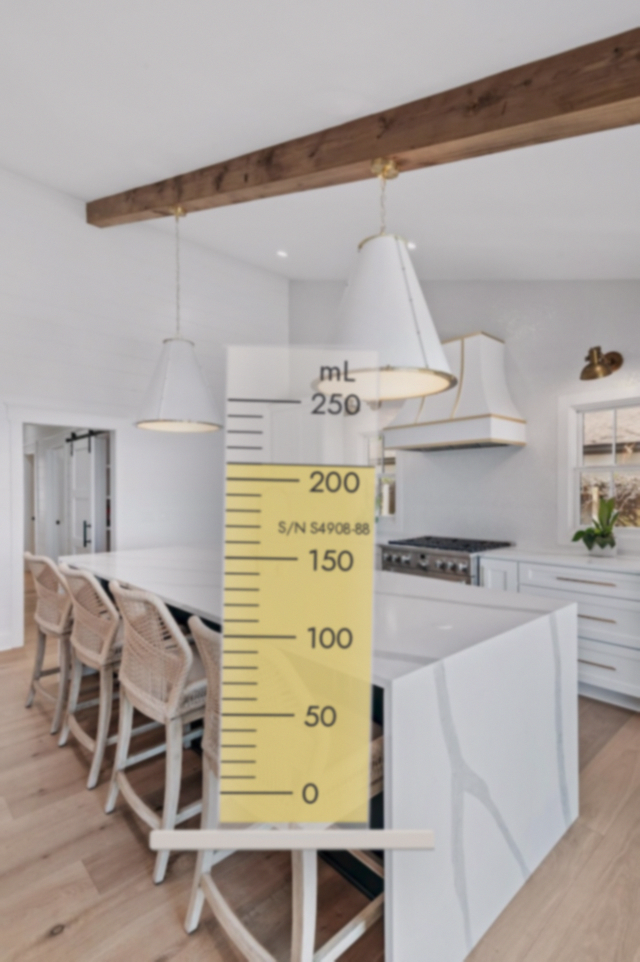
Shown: 210 mL
